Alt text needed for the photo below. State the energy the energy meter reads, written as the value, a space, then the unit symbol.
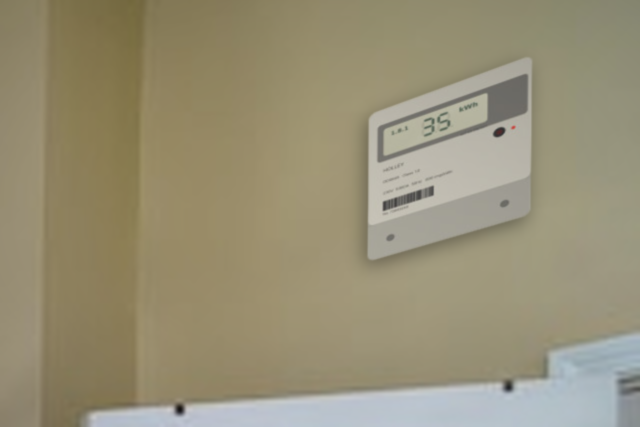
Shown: 35 kWh
